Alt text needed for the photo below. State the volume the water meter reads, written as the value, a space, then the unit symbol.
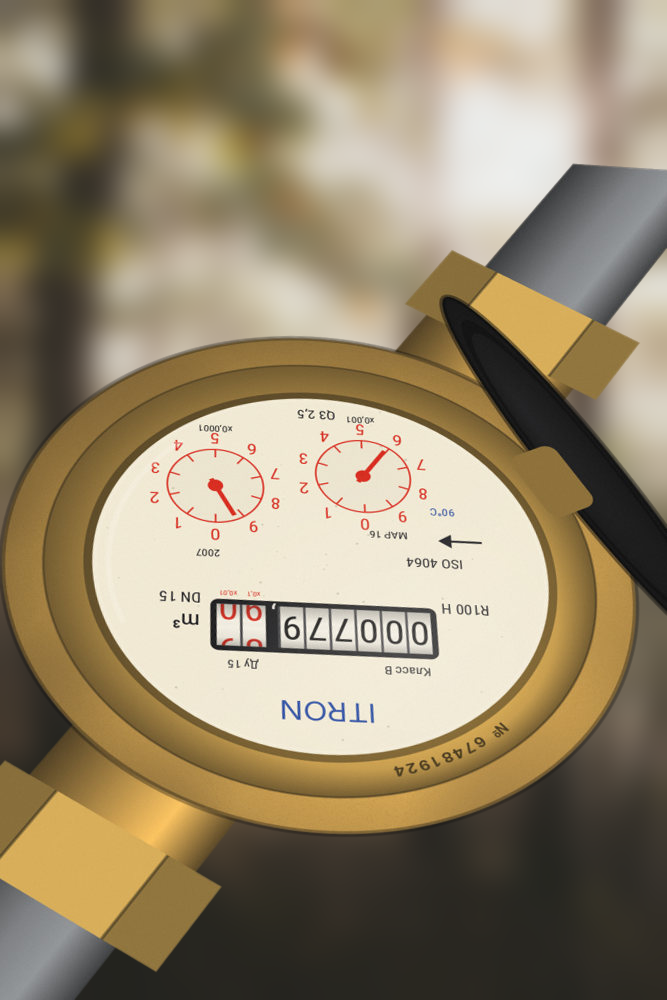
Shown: 779.8959 m³
